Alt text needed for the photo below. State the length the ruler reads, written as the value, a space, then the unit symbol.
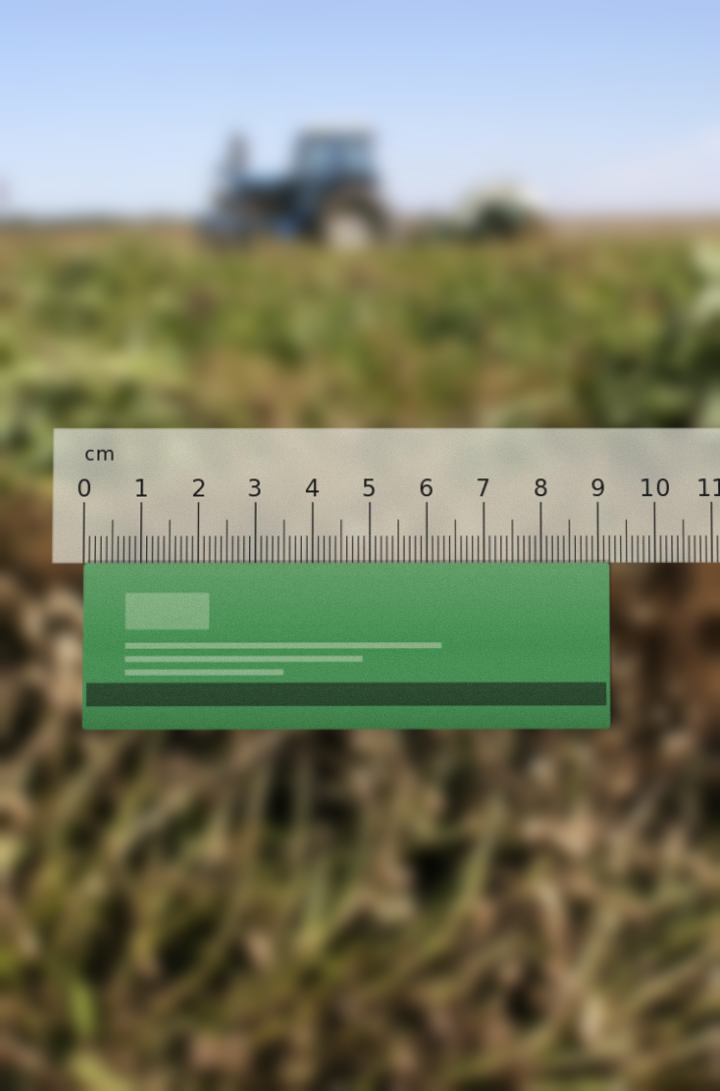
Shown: 9.2 cm
